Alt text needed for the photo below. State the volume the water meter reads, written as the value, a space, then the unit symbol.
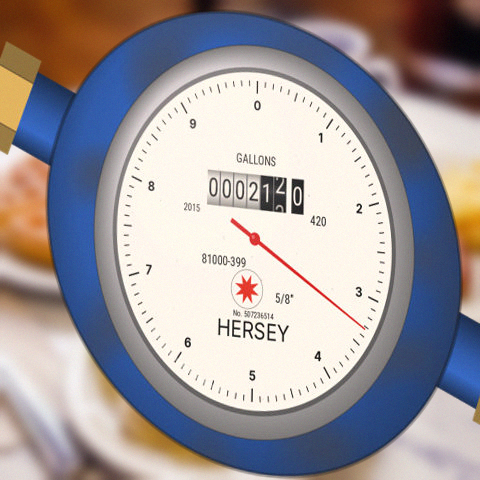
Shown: 2123.3 gal
